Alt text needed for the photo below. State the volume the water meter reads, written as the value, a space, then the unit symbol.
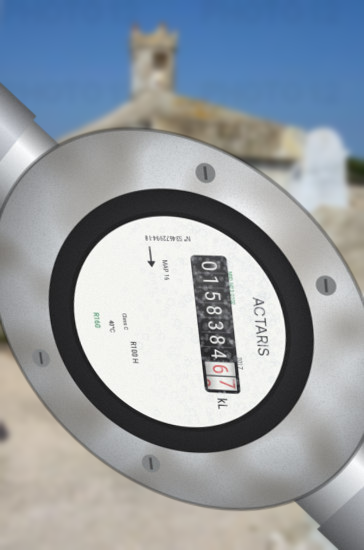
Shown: 158384.67 kL
